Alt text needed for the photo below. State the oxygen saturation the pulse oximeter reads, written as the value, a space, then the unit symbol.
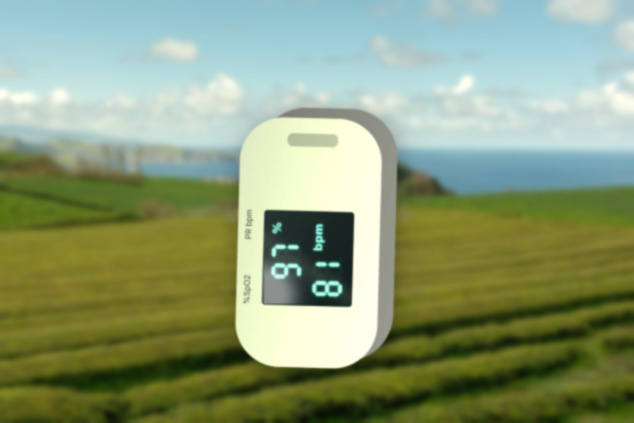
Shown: 97 %
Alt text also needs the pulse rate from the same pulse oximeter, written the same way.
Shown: 81 bpm
